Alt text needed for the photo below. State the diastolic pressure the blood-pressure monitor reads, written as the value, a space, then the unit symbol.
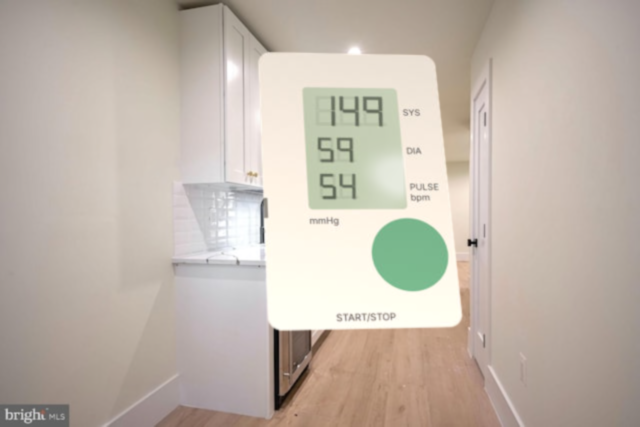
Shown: 59 mmHg
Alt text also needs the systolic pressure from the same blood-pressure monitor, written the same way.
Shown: 149 mmHg
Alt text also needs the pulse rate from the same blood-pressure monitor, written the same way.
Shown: 54 bpm
